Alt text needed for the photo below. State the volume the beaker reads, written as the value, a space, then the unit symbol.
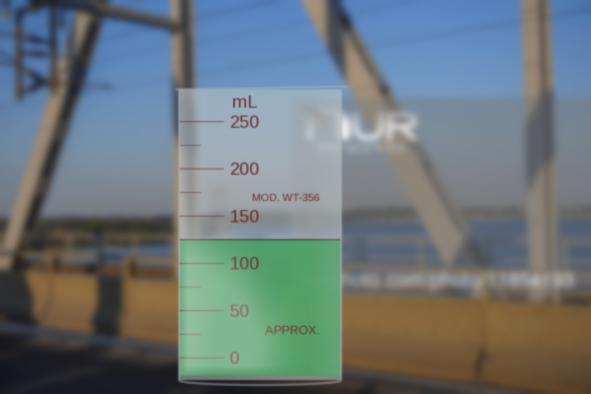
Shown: 125 mL
